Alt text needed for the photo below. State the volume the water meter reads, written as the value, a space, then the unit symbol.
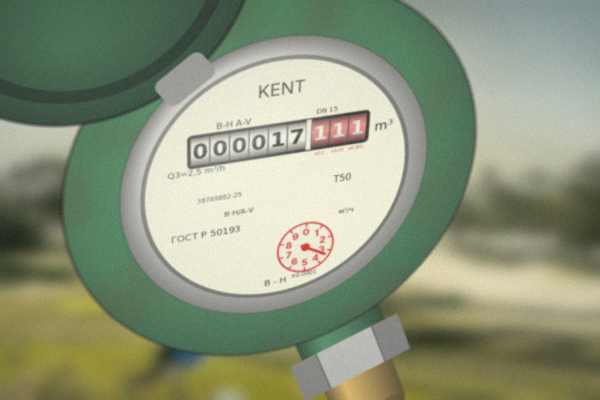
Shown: 17.1113 m³
